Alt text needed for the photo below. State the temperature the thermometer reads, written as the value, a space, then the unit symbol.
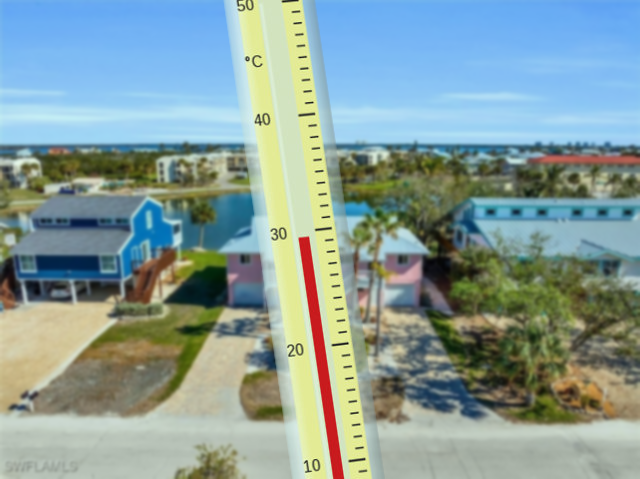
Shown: 29.5 °C
